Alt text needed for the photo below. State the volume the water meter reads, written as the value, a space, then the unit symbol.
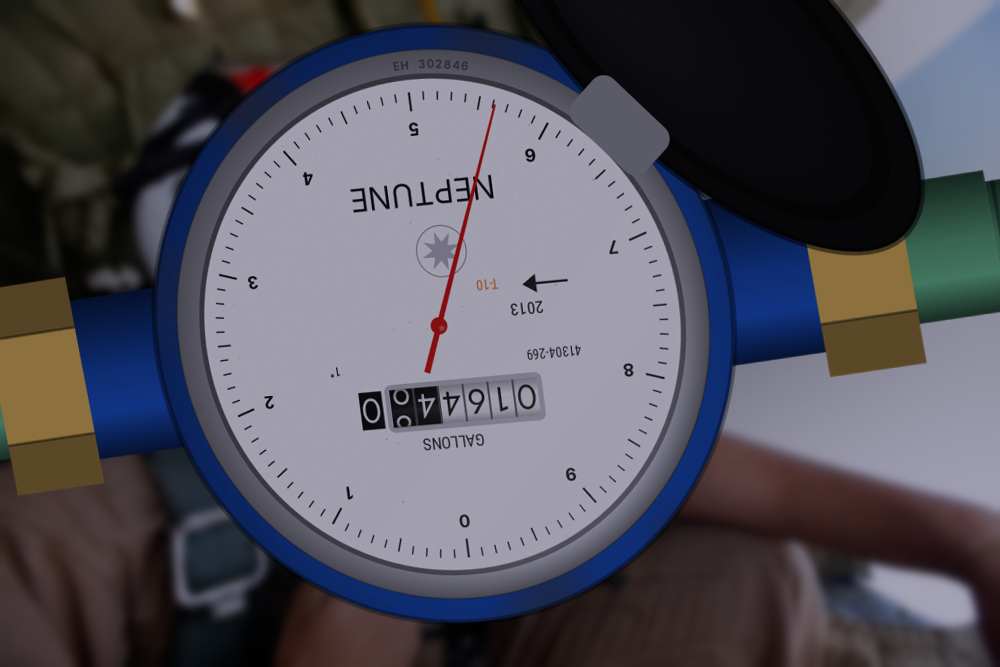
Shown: 164485.6 gal
